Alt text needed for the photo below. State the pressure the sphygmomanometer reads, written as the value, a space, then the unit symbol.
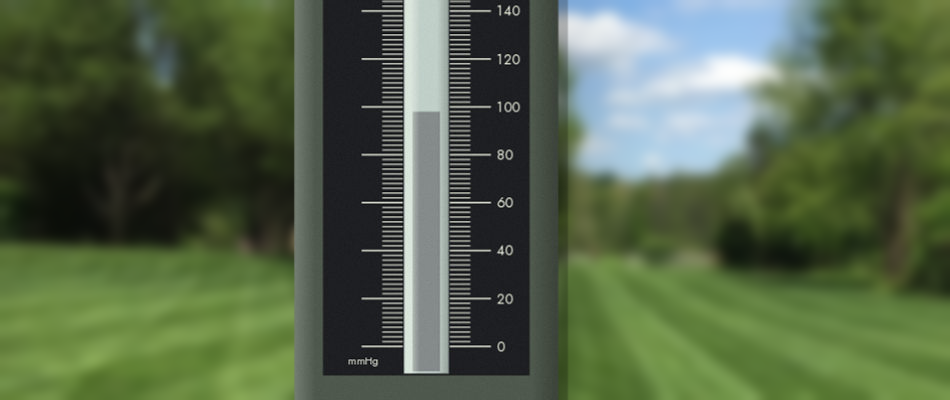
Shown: 98 mmHg
